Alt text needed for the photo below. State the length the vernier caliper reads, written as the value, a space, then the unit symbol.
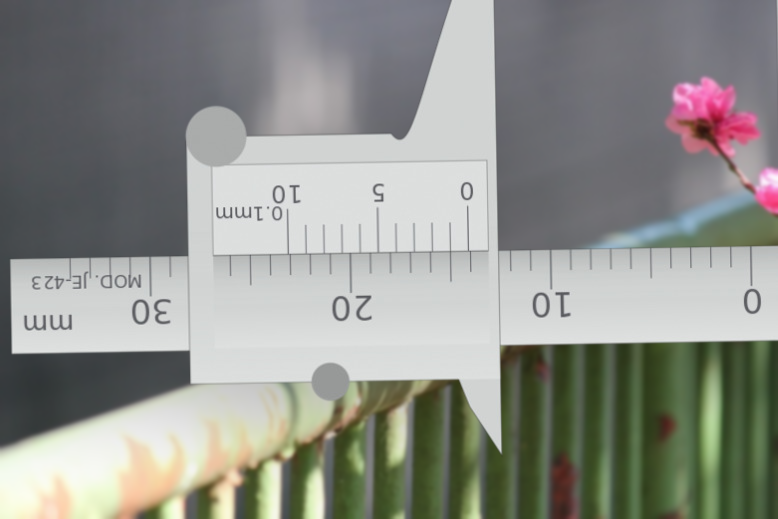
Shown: 14.1 mm
